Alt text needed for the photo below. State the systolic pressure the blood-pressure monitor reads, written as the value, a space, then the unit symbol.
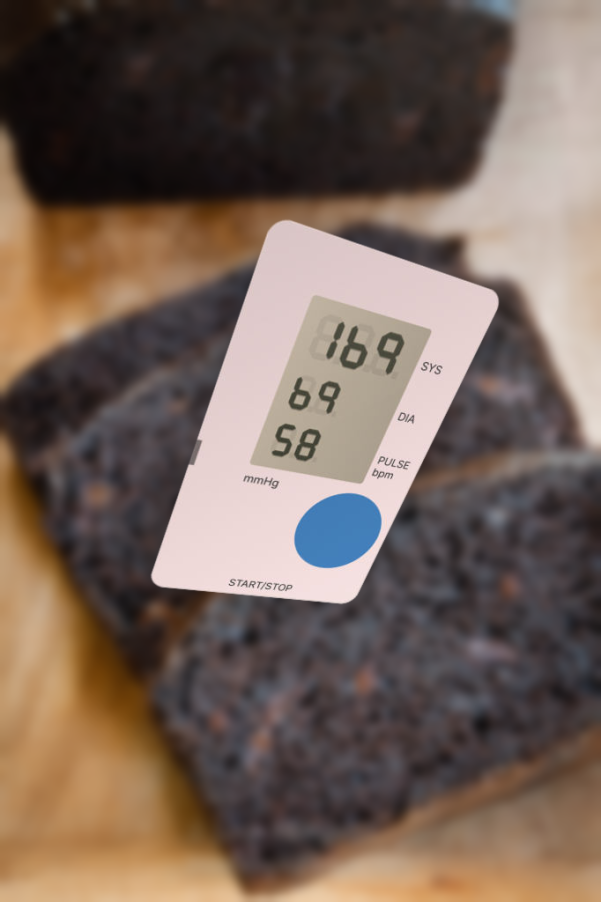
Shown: 169 mmHg
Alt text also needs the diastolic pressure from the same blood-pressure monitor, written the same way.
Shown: 69 mmHg
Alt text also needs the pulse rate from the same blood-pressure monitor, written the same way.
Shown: 58 bpm
